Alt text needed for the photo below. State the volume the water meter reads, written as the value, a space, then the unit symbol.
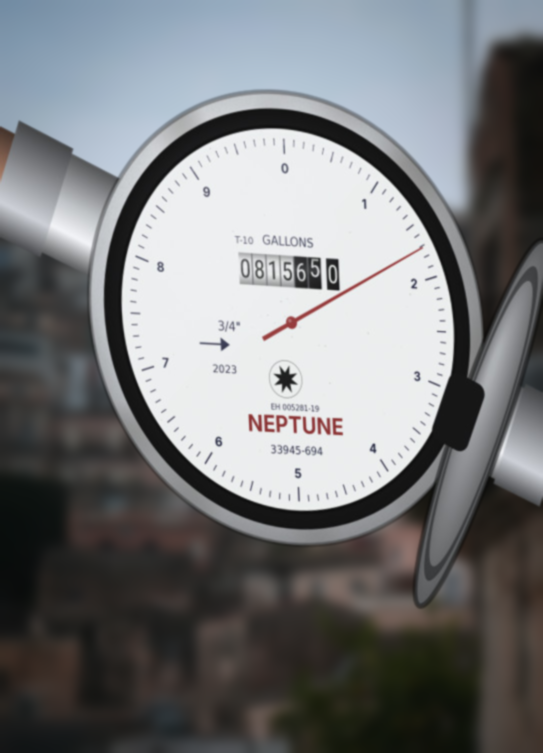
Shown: 815651.7 gal
